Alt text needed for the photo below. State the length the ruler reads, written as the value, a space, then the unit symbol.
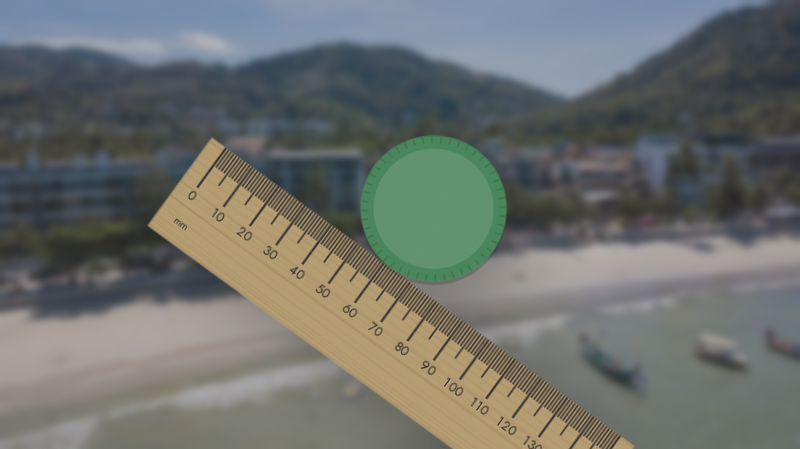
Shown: 45 mm
